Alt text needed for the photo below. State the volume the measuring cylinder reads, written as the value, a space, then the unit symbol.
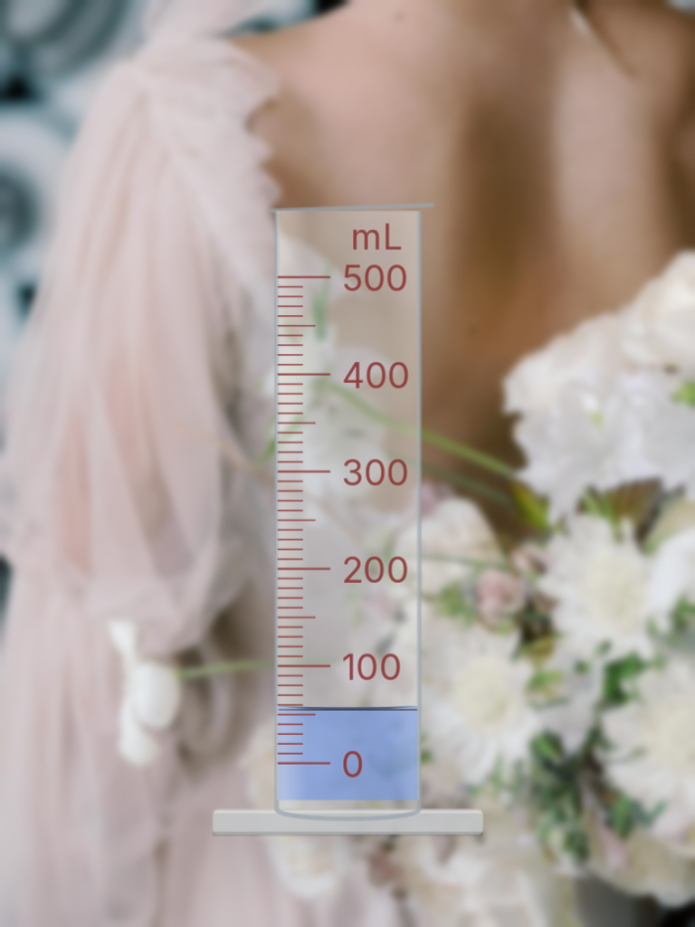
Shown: 55 mL
